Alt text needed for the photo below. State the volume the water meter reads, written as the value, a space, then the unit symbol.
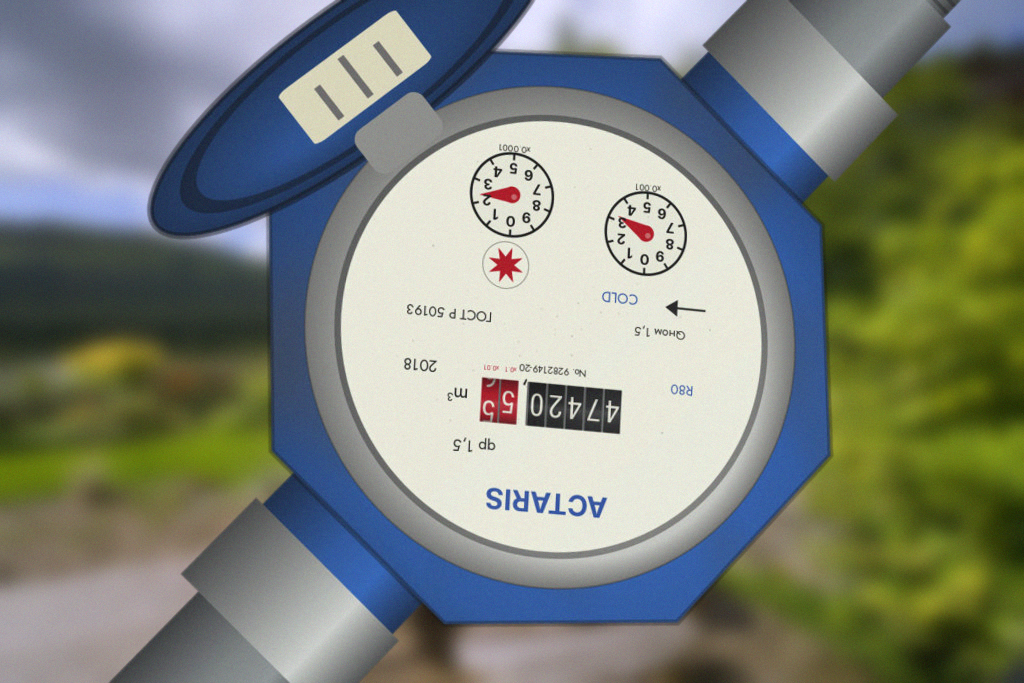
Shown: 47420.5532 m³
